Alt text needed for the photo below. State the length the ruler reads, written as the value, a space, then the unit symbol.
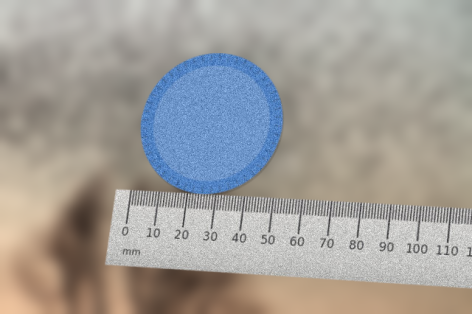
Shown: 50 mm
